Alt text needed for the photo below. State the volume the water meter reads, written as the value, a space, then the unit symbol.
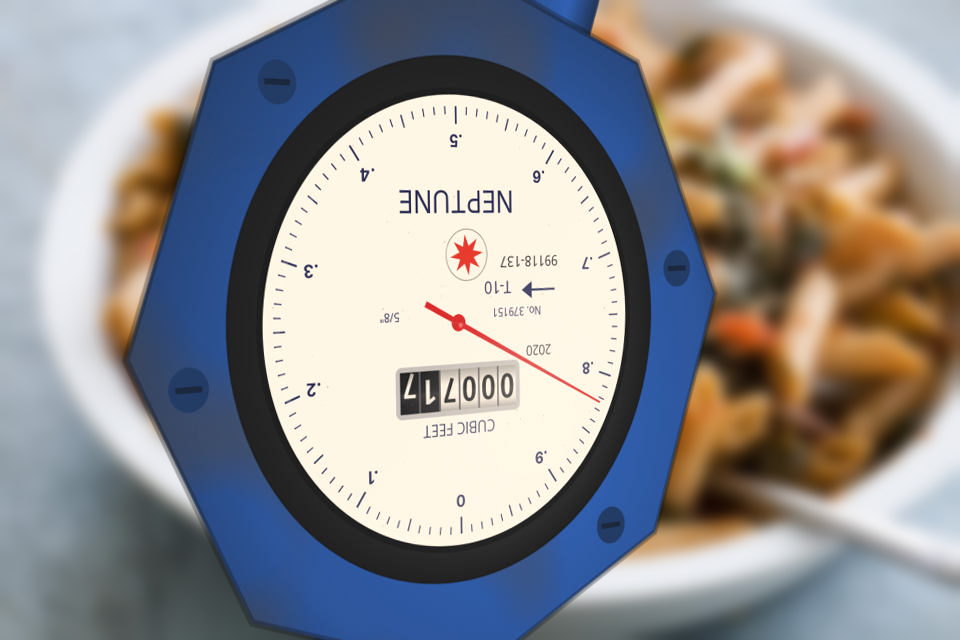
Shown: 716.82 ft³
